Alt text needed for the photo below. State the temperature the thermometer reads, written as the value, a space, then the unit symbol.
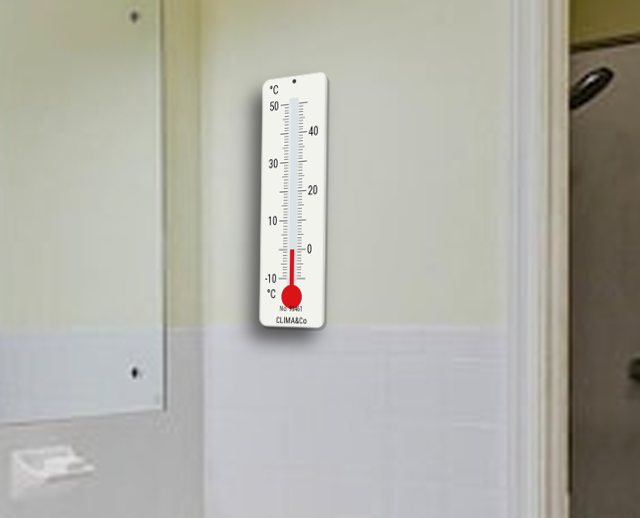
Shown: 0 °C
